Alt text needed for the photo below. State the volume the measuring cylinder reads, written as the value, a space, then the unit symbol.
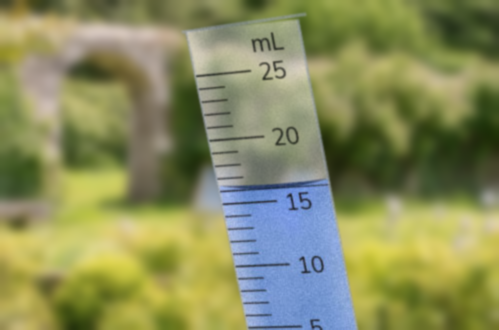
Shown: 16 mL
